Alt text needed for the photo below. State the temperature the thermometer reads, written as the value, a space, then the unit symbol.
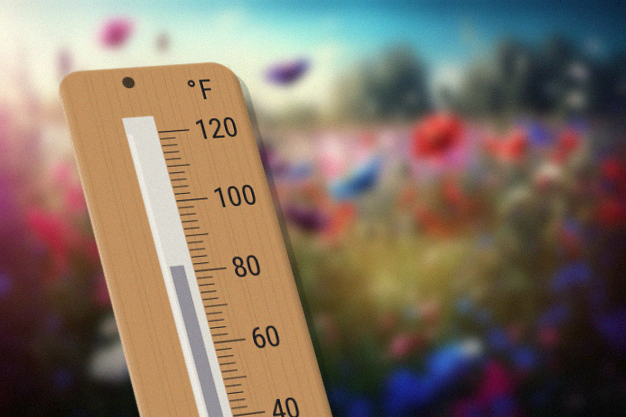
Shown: 82 °F
